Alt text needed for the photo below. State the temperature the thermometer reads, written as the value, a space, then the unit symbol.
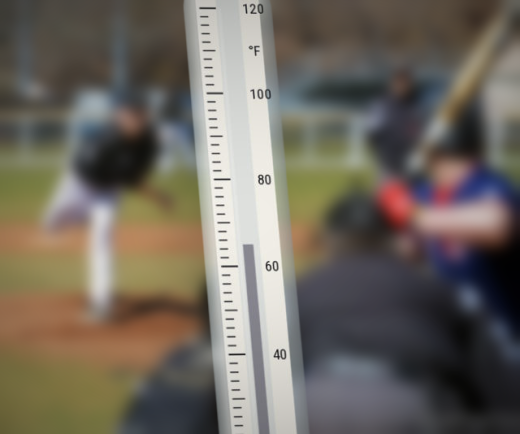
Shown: 65 °F
